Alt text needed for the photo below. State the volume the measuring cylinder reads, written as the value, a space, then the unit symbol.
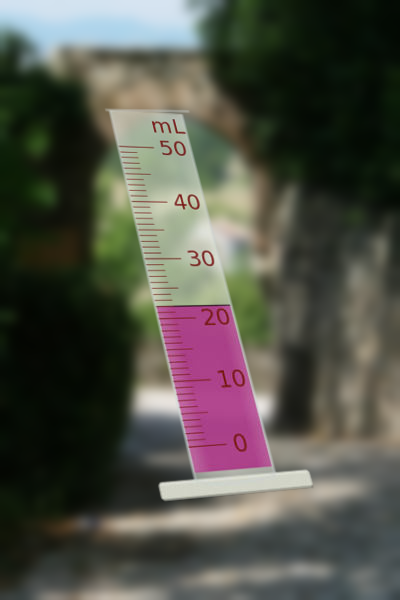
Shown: 22 mL
